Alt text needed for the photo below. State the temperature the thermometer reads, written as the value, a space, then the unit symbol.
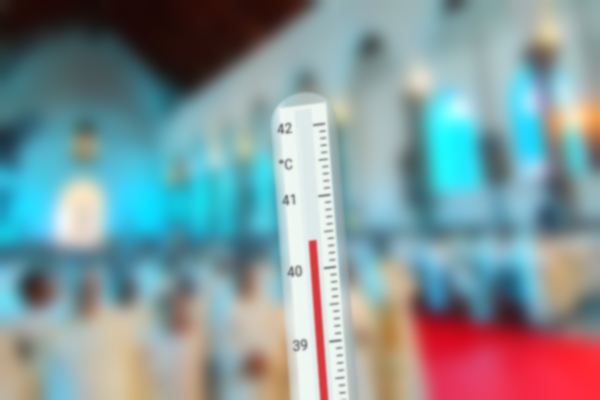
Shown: 40.4 °C
